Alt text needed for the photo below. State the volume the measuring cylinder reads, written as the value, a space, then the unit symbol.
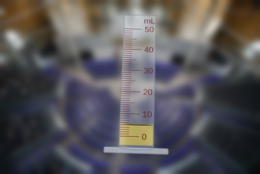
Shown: 5 mL
